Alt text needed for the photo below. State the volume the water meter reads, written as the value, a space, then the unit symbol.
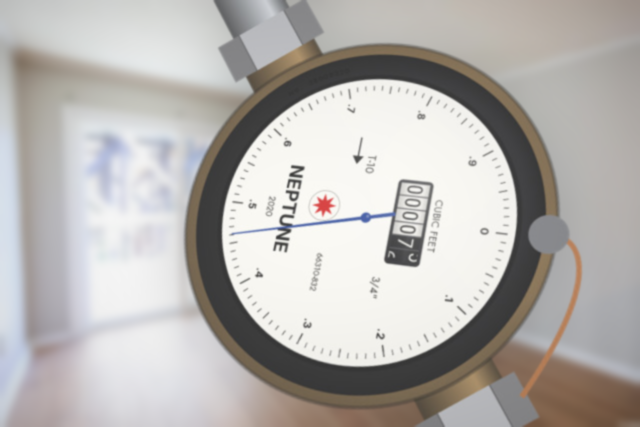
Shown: 75.46 ft³
